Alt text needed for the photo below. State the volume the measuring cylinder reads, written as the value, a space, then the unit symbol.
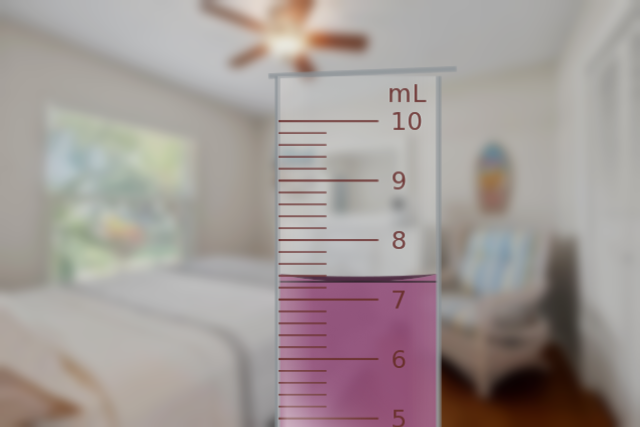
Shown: 7.3 mL
